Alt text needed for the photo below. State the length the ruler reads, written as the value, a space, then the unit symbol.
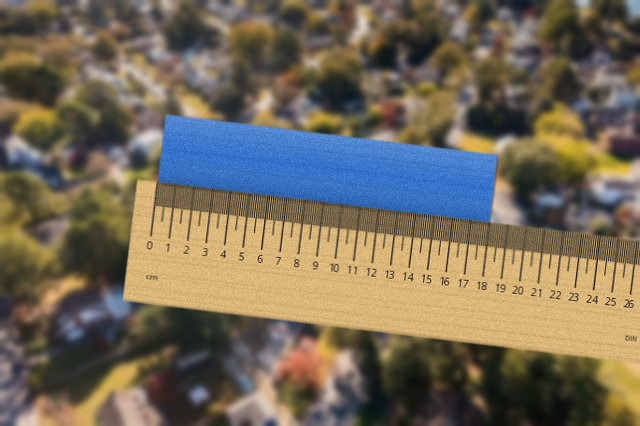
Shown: 18 cm
